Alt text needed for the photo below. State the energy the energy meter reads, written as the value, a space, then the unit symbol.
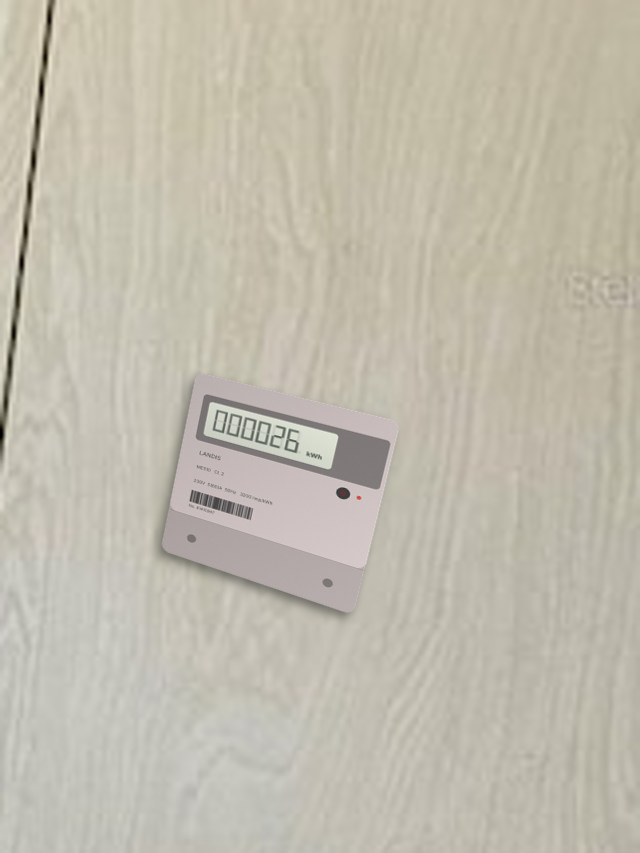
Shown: 26 kWh
